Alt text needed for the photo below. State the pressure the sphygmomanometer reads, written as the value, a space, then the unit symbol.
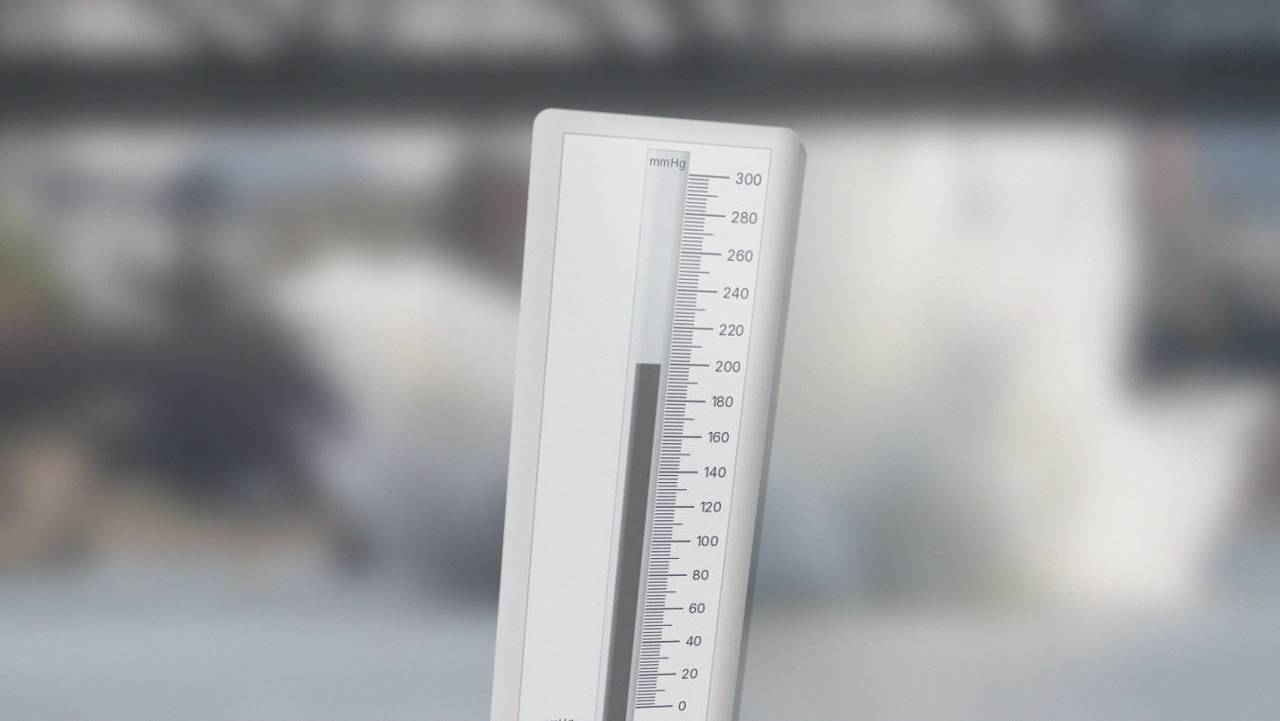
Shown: 200 mmHg
